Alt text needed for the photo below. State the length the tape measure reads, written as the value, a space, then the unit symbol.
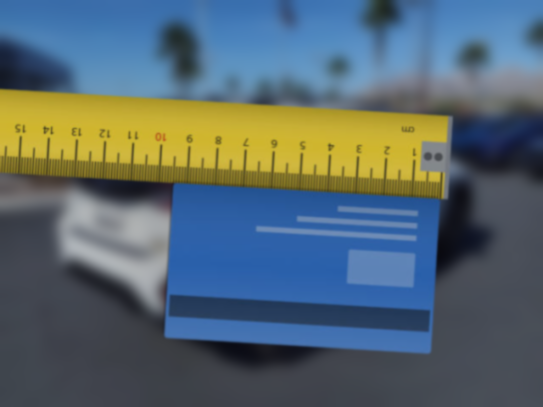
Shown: 9.5 cm
